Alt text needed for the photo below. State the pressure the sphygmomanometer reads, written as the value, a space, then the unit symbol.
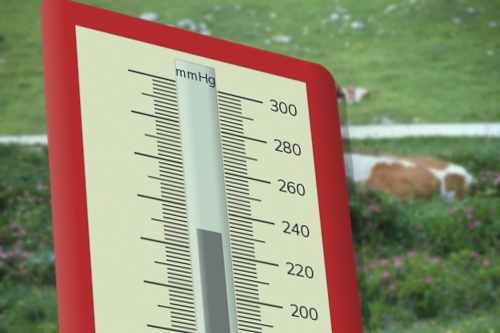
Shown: 230 mmHg
